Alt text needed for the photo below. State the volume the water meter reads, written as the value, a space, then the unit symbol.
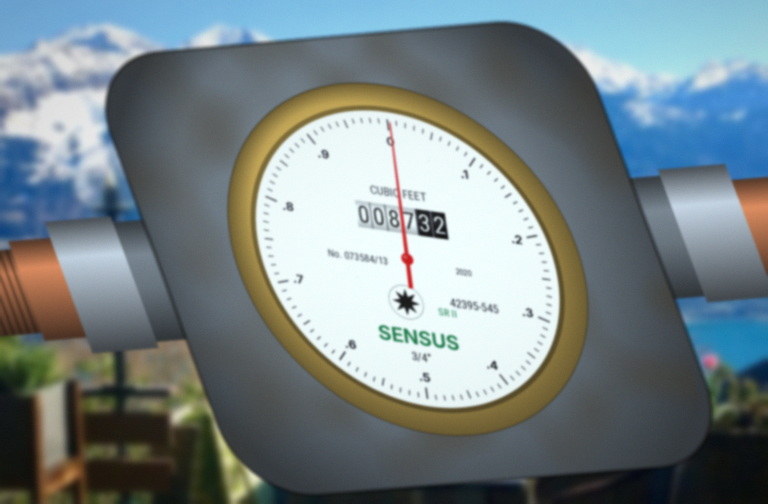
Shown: 8732.00 ft³
